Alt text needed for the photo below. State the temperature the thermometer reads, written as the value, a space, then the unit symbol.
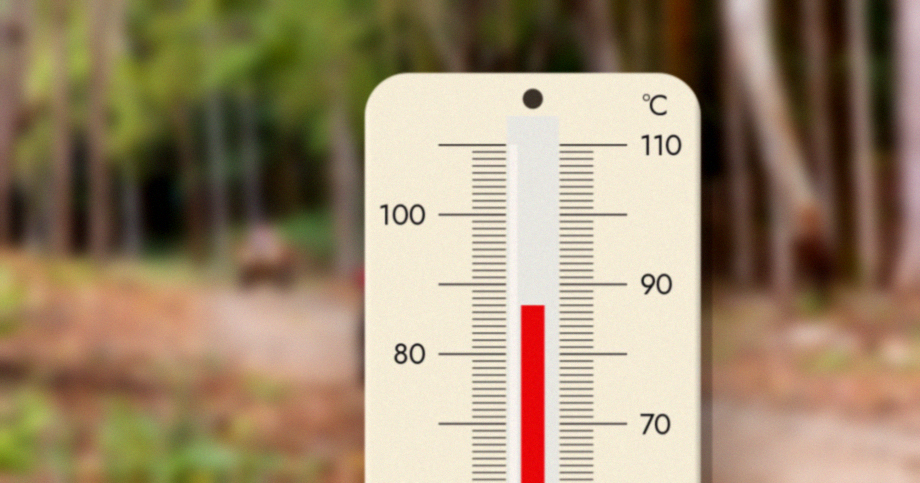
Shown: 87 °C
